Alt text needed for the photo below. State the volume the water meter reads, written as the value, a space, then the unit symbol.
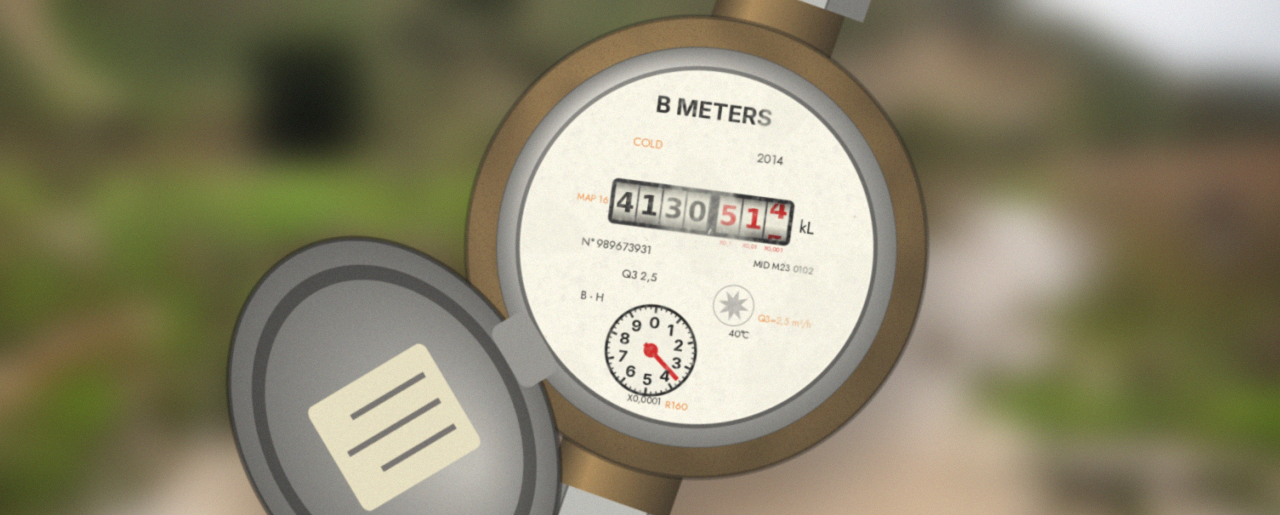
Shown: 4130.5143 kL
